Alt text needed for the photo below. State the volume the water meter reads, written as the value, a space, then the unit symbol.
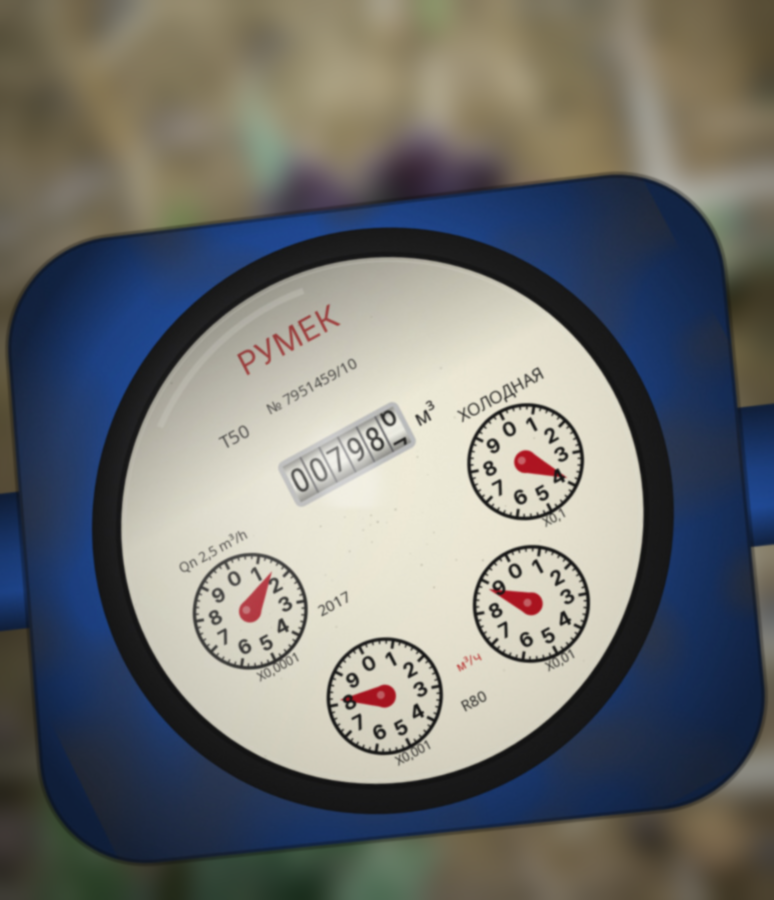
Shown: 7986.3881 m³
